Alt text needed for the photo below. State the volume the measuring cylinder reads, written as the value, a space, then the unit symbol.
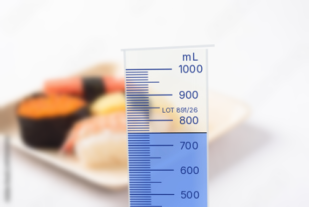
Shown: 750 mL
